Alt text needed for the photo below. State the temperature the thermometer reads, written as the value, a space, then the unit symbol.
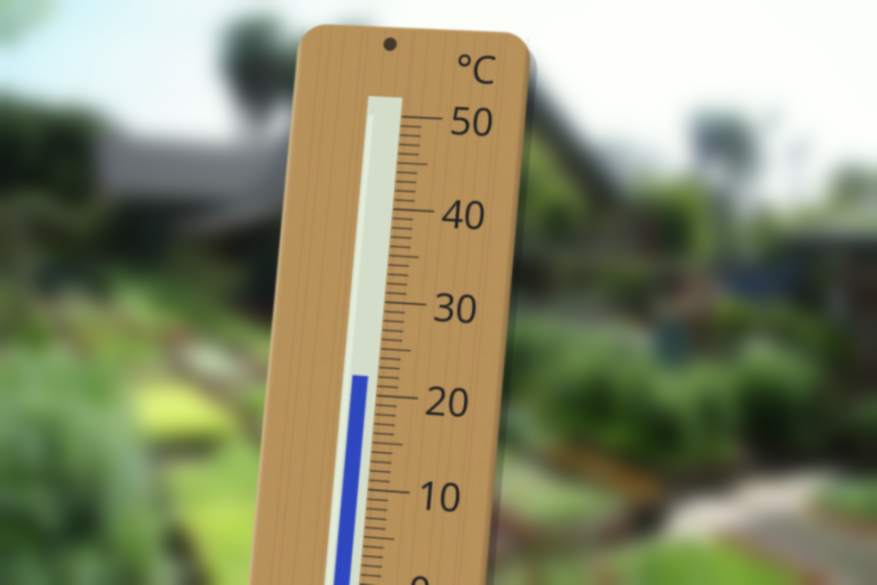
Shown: 22 °C
